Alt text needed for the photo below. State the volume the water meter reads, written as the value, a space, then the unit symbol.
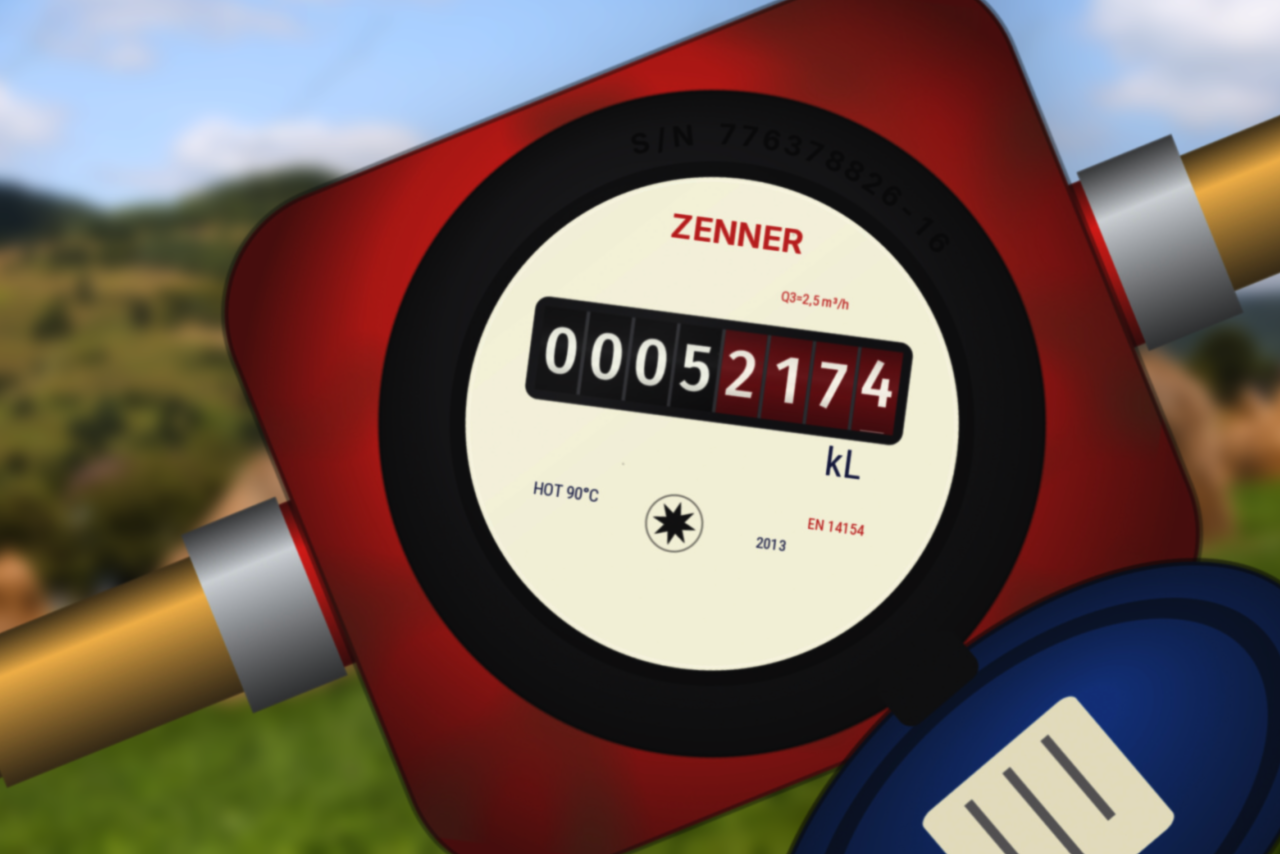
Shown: 5.2174 kL
